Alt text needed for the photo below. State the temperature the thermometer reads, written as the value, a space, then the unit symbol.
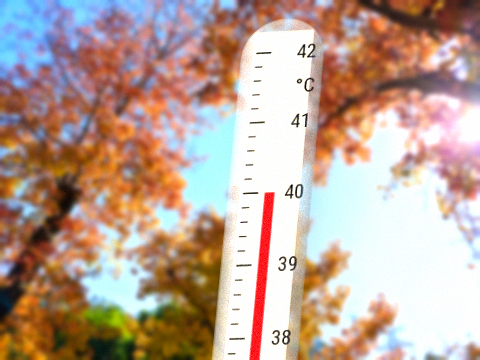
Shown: 40 °C
